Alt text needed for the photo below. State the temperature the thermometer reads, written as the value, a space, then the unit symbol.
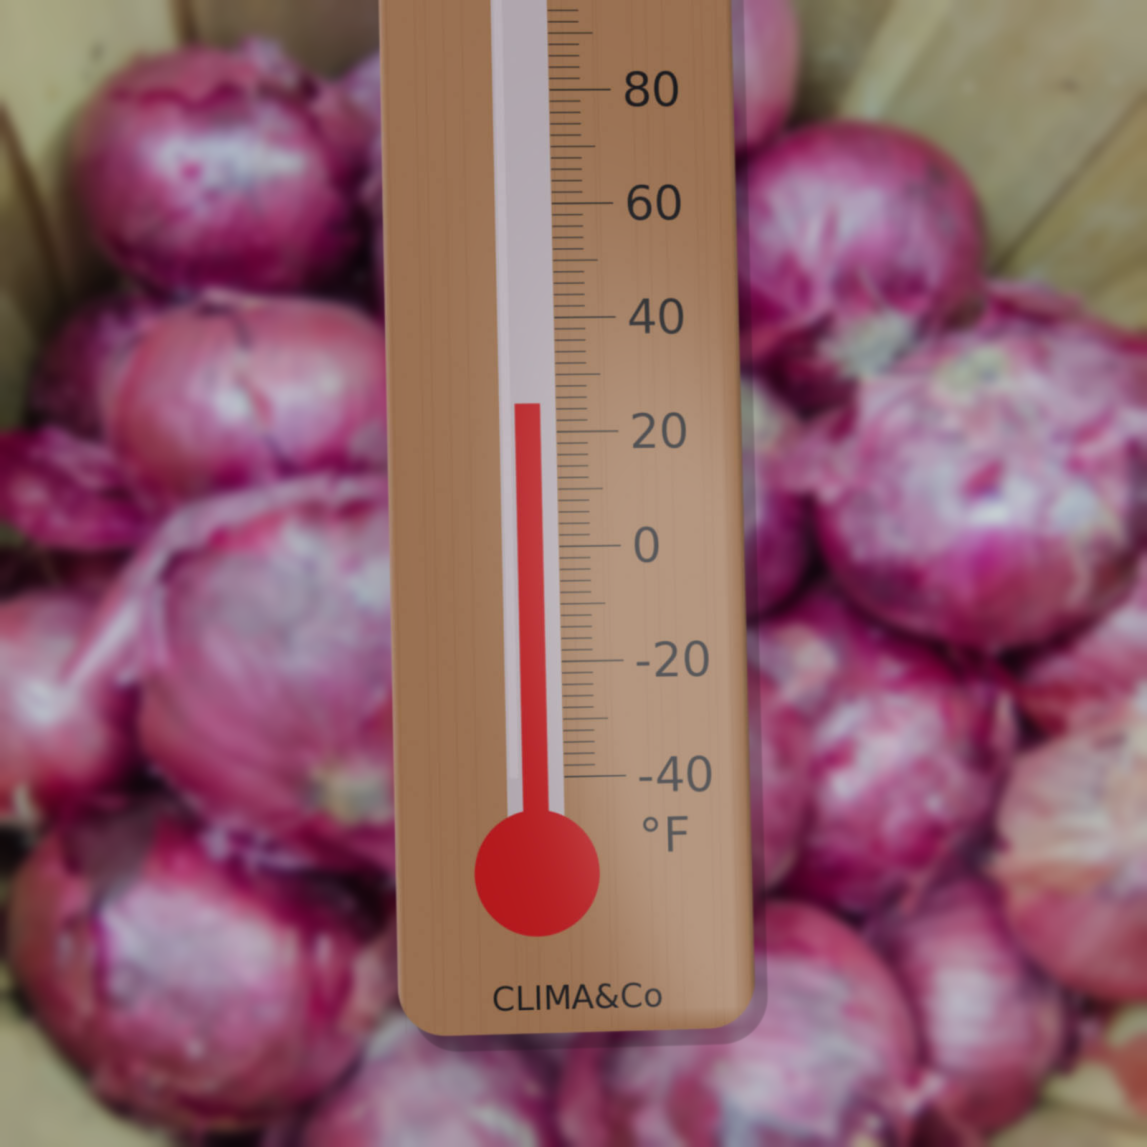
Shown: 25 °F
